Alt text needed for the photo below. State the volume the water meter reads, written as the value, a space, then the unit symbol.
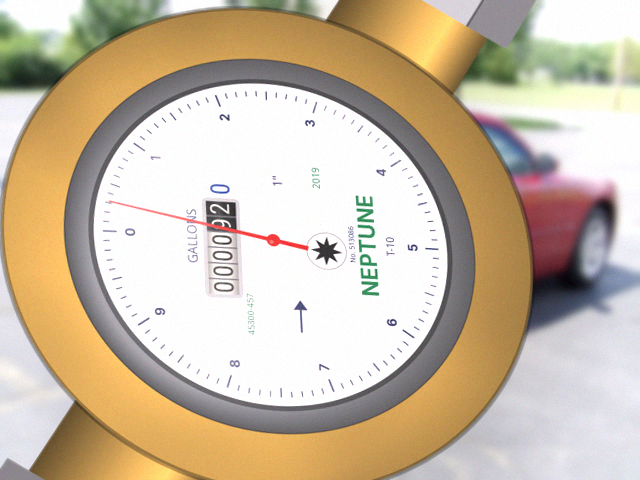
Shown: 920.3 gal
